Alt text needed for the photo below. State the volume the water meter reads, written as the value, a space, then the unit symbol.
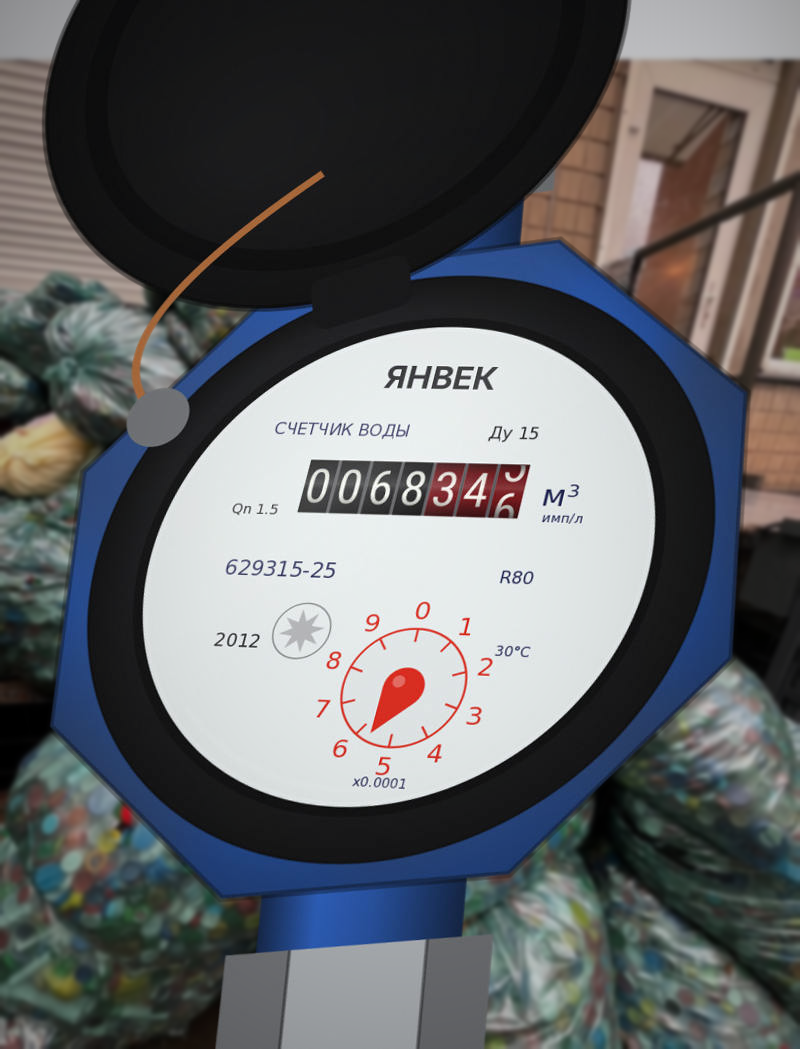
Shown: 68.3455 m³
